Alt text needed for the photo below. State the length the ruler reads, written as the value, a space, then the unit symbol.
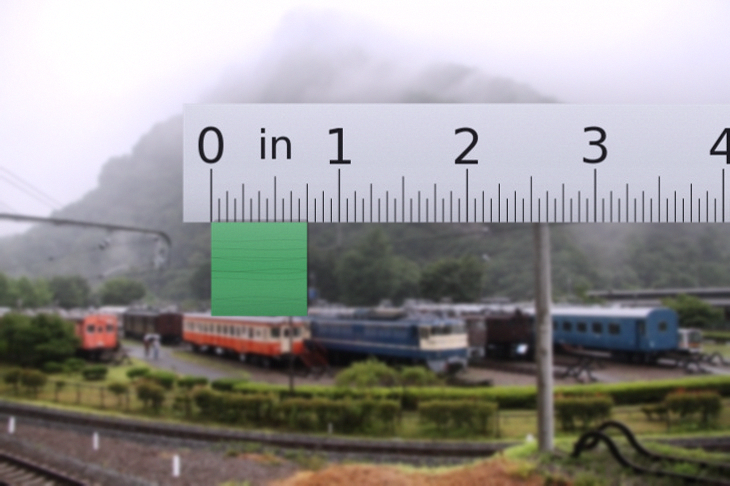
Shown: 0.75 in
